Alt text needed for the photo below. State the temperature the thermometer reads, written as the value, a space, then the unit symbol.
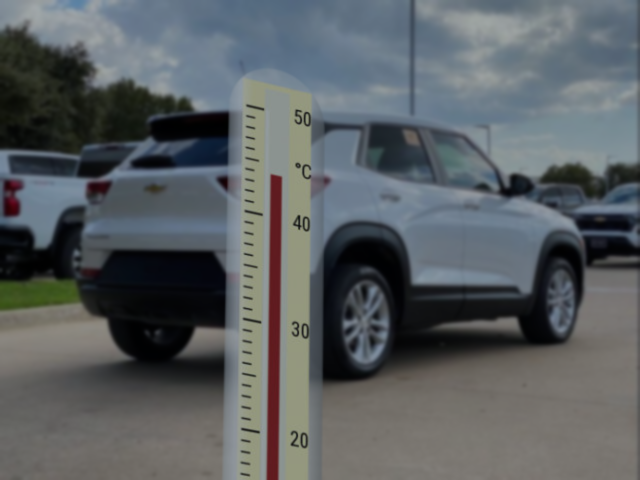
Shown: 44 °C
